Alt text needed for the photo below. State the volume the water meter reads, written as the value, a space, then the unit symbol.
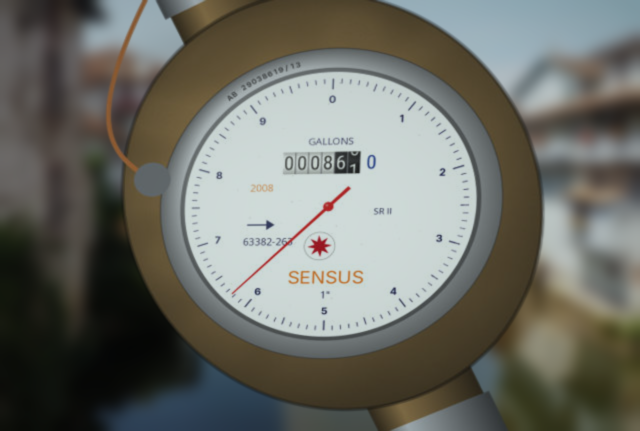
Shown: 8606.2 gal
